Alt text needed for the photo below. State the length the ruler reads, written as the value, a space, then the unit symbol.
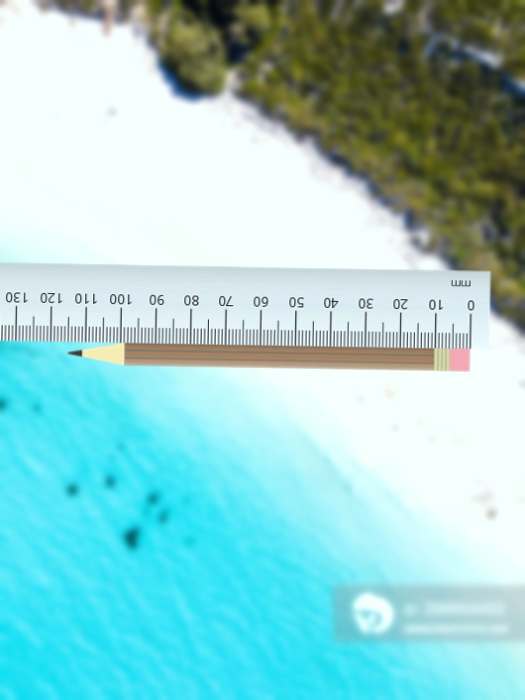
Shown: 115 mm
